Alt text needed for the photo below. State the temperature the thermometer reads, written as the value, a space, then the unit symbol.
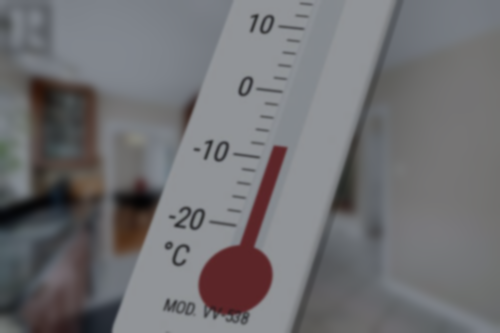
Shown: -8 °C
